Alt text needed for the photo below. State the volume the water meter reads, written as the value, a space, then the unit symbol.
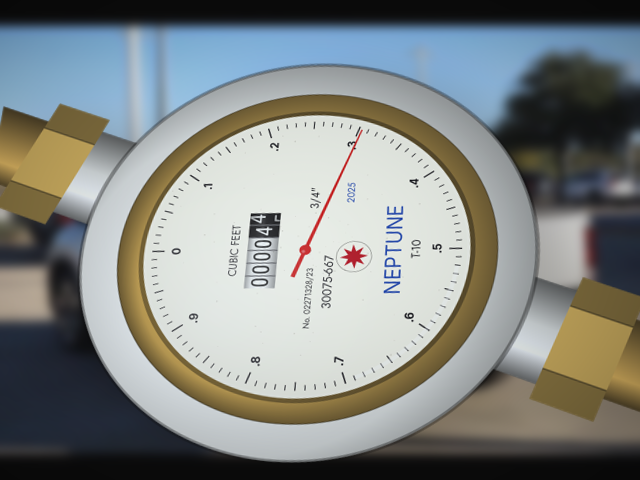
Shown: 44.30 ft³
